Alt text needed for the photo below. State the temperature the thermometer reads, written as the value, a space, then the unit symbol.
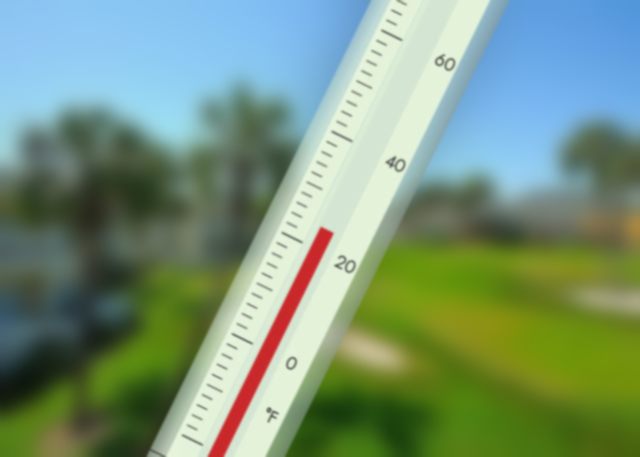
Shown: 24 °F
